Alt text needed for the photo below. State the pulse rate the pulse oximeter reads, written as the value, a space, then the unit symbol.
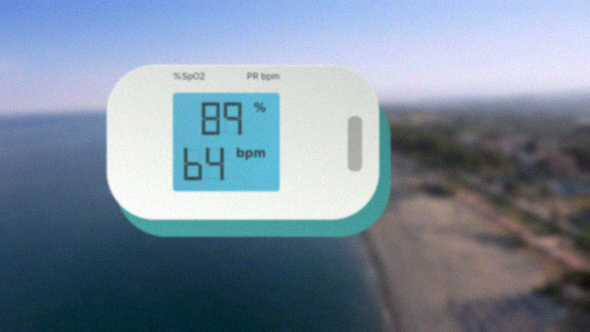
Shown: 64 bpm
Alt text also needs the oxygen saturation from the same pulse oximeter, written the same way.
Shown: 89 %
